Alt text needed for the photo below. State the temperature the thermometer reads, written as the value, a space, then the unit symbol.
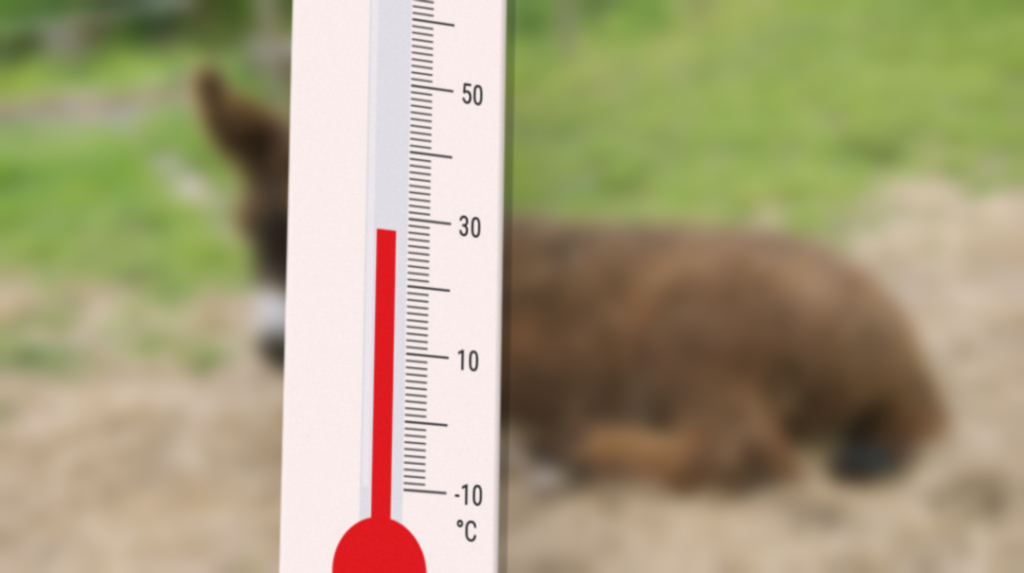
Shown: 28 °C
